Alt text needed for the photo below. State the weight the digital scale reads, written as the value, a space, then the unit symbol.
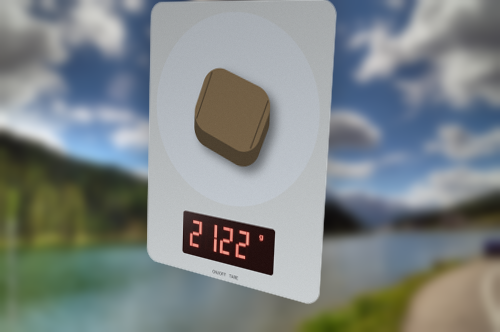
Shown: 2122 g
